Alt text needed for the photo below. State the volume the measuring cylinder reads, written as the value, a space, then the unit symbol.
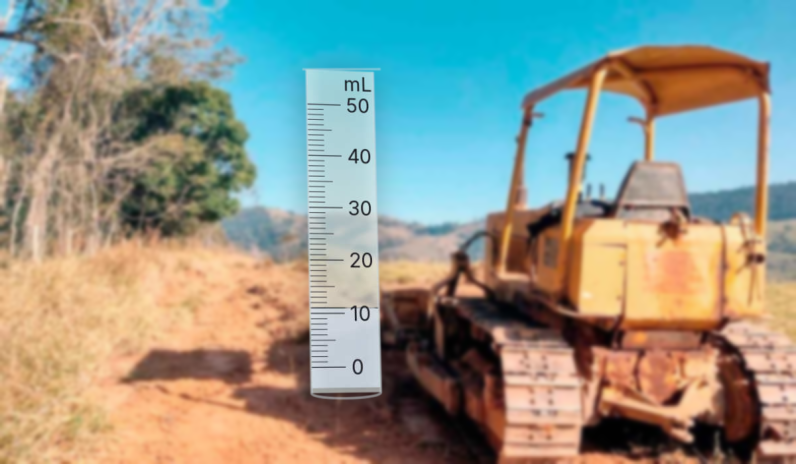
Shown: 11 mL
